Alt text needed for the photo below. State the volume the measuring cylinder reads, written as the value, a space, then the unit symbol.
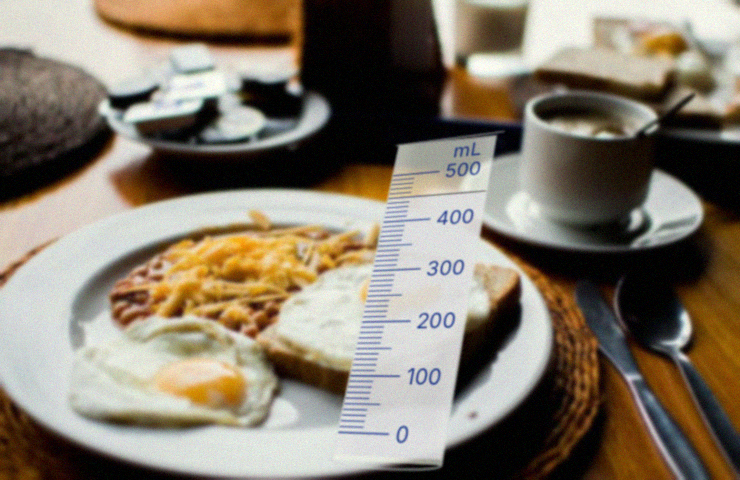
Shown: 450 mL
